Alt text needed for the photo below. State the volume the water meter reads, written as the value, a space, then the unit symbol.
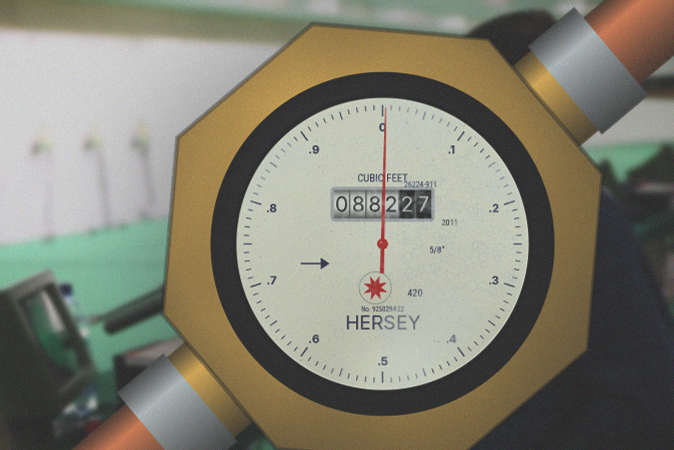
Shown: 88227.00 ft³
